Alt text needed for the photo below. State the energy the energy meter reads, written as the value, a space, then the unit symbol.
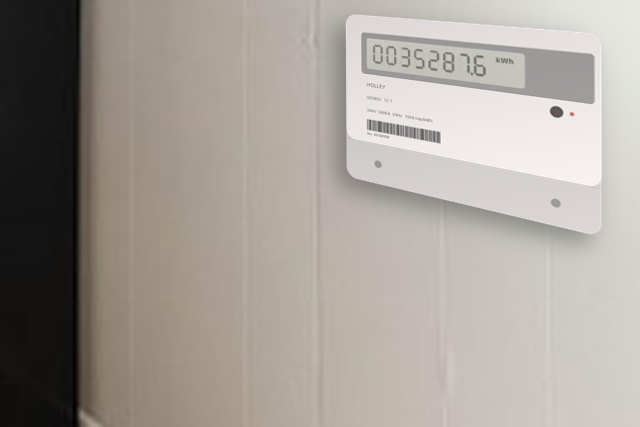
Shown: 35287.6 kWh
